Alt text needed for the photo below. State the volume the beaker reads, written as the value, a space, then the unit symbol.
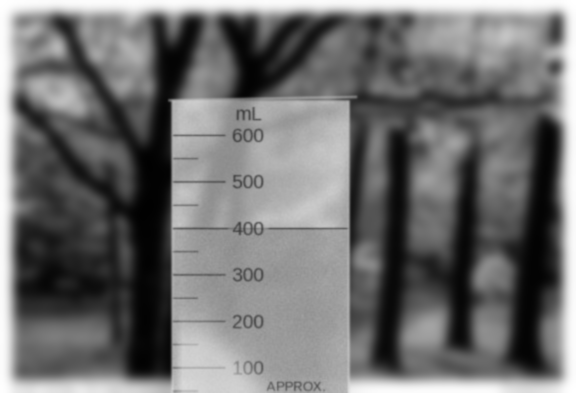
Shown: 400 mL
